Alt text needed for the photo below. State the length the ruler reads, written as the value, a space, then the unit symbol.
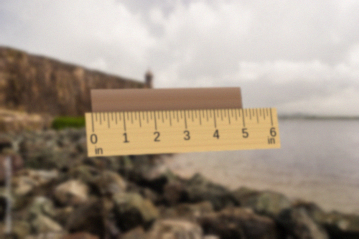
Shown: 5 in
